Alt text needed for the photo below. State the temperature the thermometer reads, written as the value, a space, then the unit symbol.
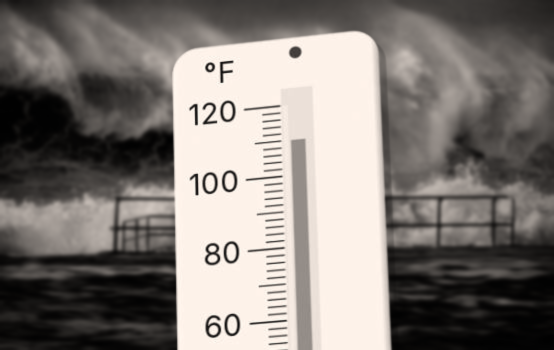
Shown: 110 °F
